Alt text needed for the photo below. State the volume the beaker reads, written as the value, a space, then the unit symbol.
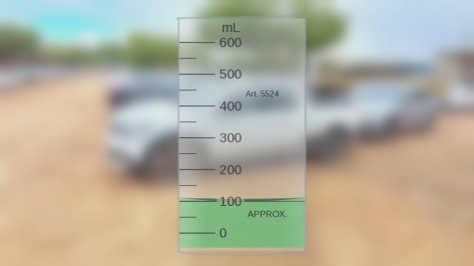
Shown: 100 mL
